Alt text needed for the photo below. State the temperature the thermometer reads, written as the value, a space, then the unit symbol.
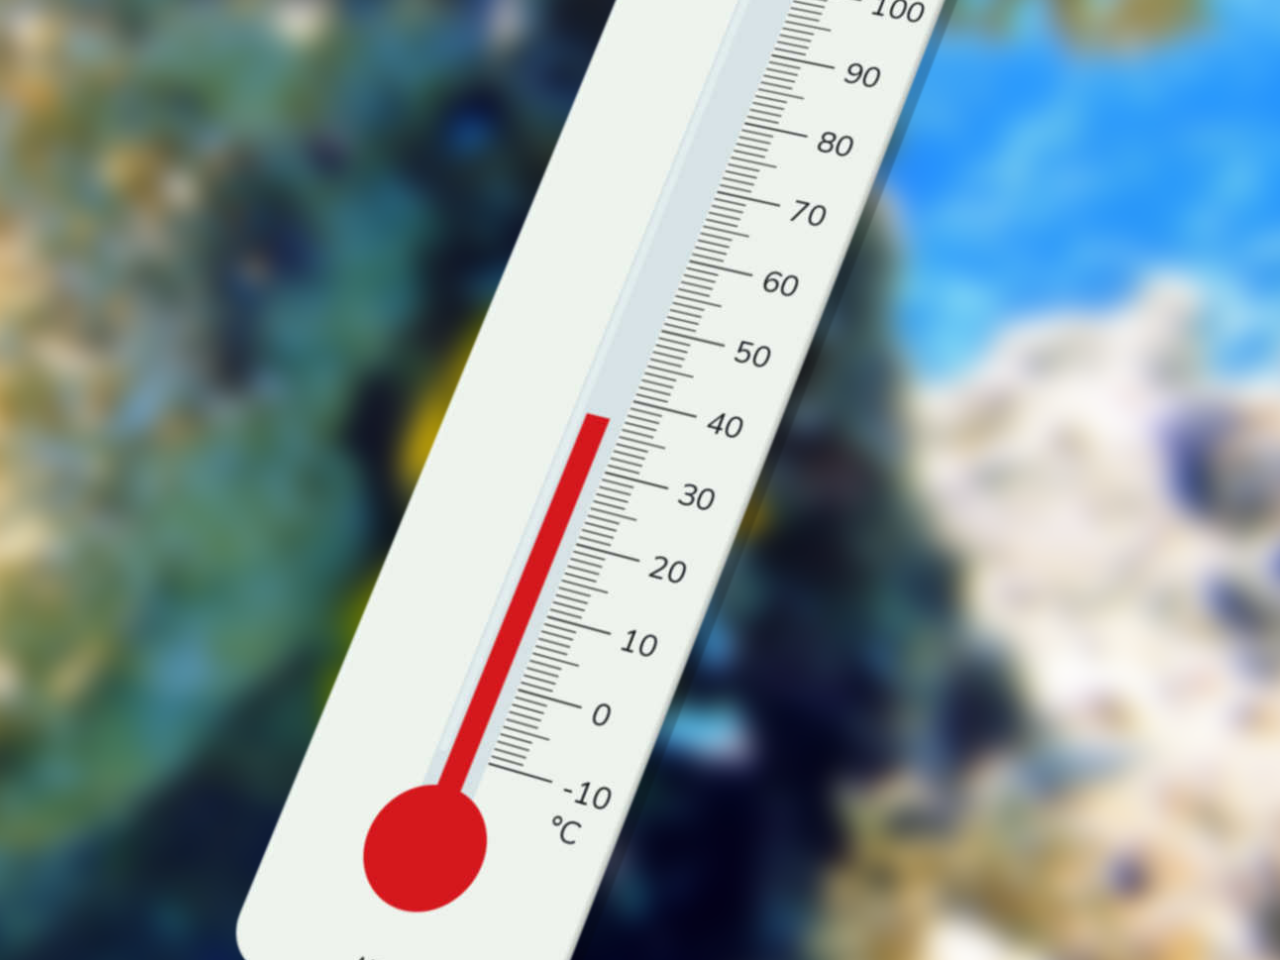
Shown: 37 °C
